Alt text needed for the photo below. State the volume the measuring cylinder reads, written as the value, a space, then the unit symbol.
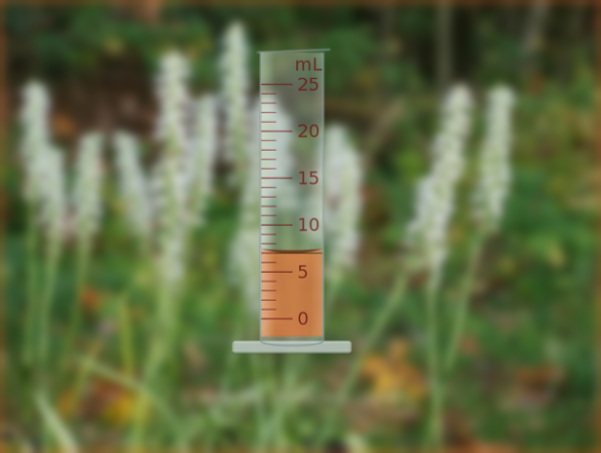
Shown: 7 mL
